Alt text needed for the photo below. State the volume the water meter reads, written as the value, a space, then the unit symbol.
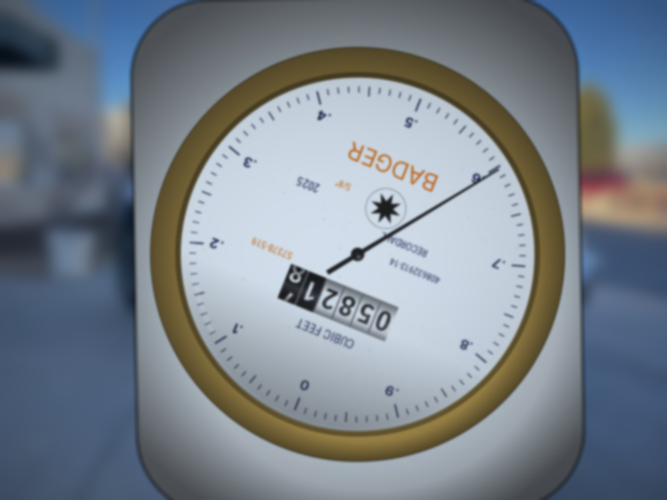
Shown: 58217.60 ft³
